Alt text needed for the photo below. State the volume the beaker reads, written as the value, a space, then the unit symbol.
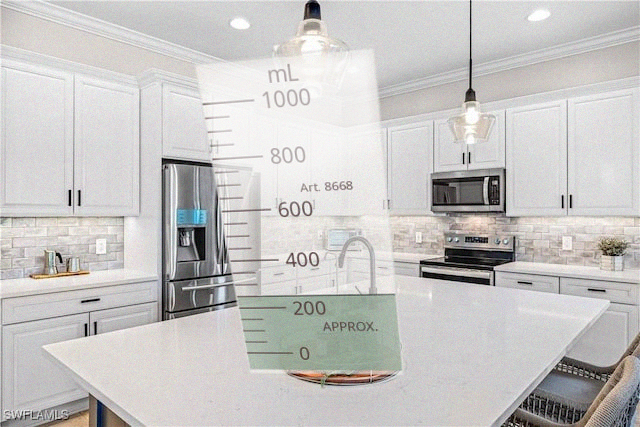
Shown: 250 mL
